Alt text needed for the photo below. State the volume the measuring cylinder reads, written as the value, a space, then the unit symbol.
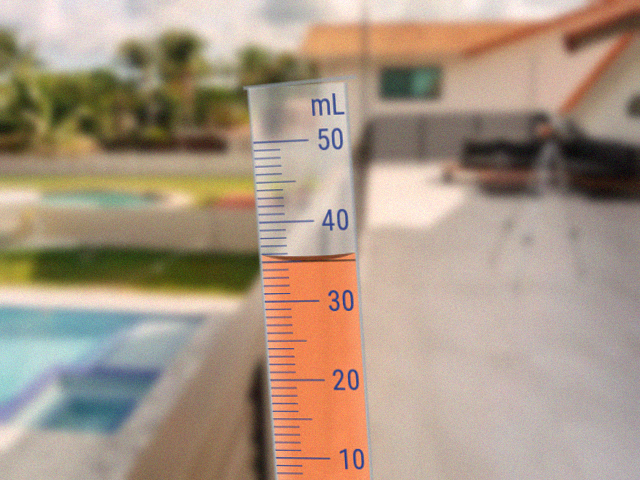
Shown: 35 mL
